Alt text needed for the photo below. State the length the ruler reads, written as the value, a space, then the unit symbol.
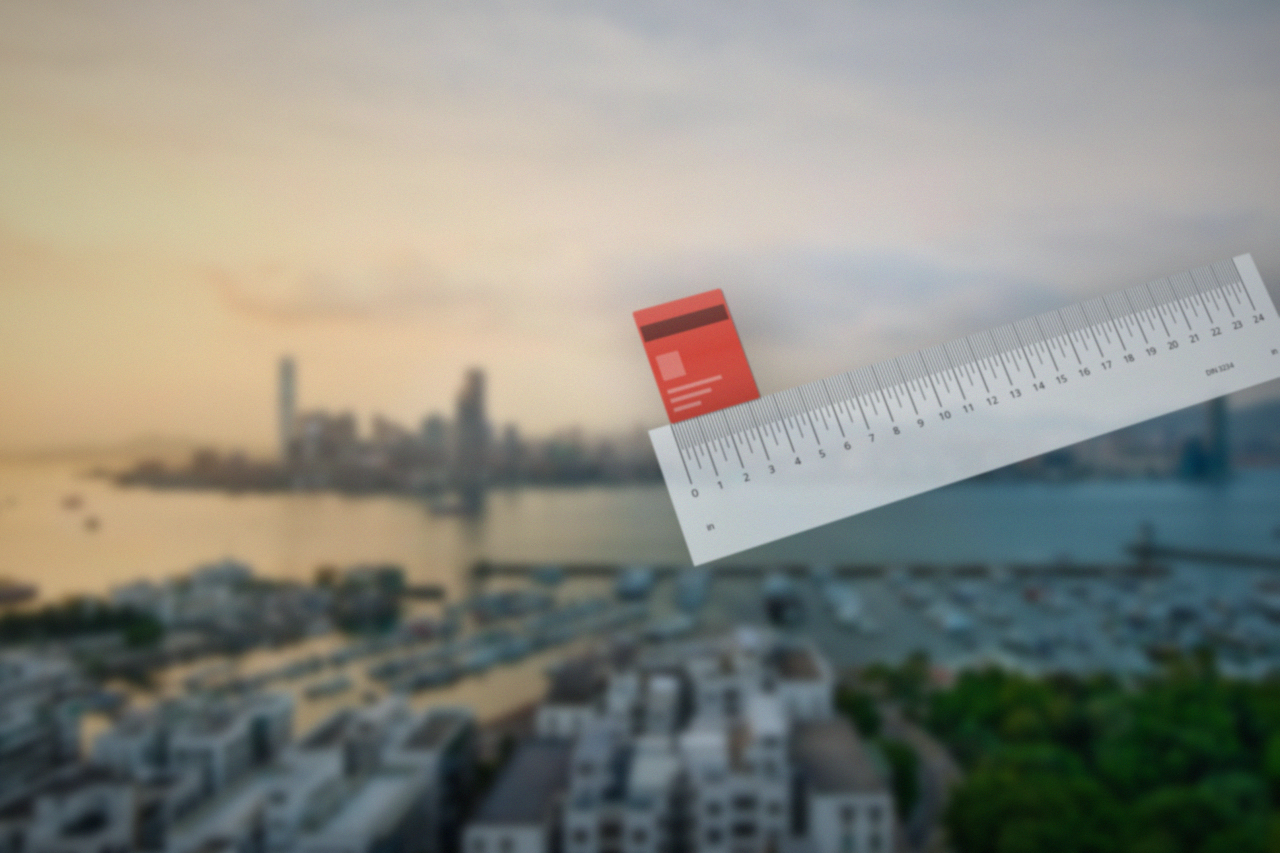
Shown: 3.5 in
